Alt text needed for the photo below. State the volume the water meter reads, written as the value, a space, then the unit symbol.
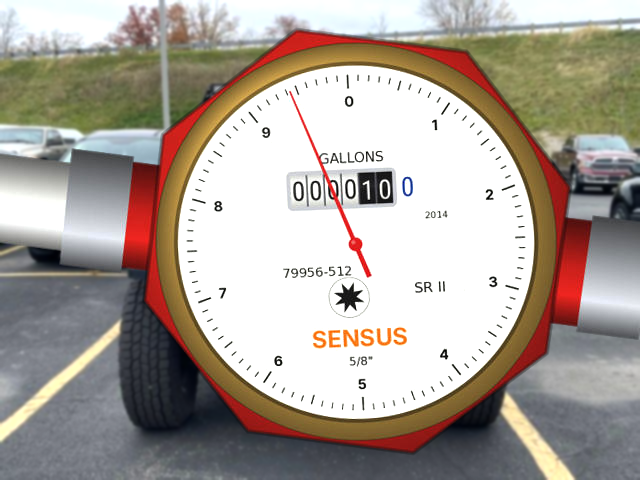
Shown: 99.4 gal
